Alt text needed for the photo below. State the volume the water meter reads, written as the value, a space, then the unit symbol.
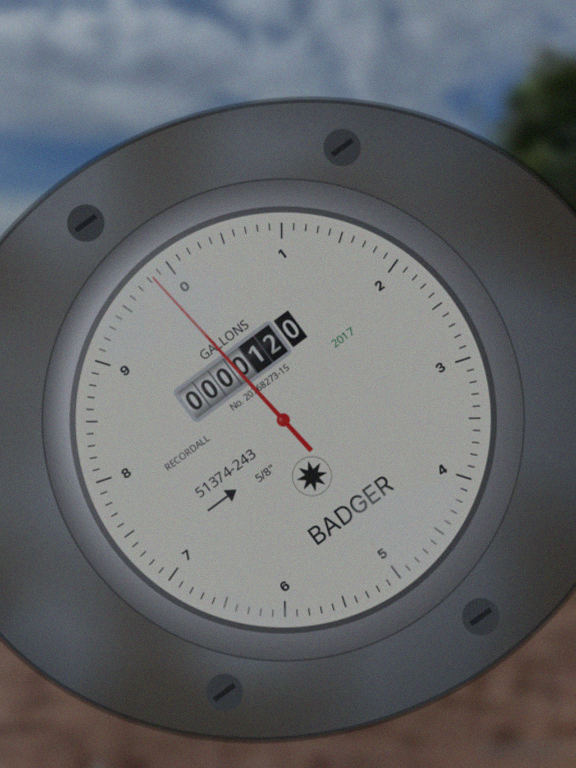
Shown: 119.8 gal
